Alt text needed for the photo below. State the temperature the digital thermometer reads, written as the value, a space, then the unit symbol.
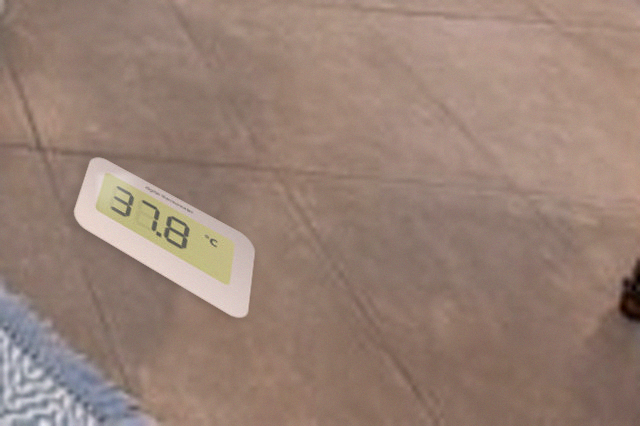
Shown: 37.8 °C
